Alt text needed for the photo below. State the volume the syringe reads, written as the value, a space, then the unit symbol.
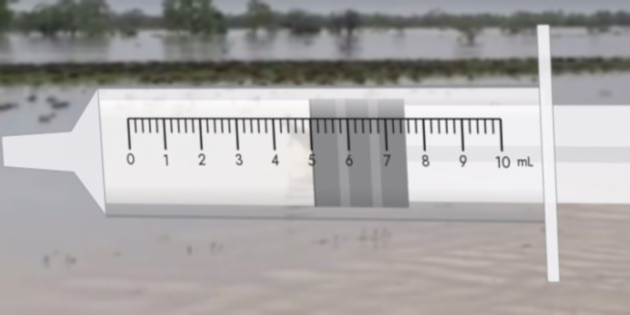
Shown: 5 mL
